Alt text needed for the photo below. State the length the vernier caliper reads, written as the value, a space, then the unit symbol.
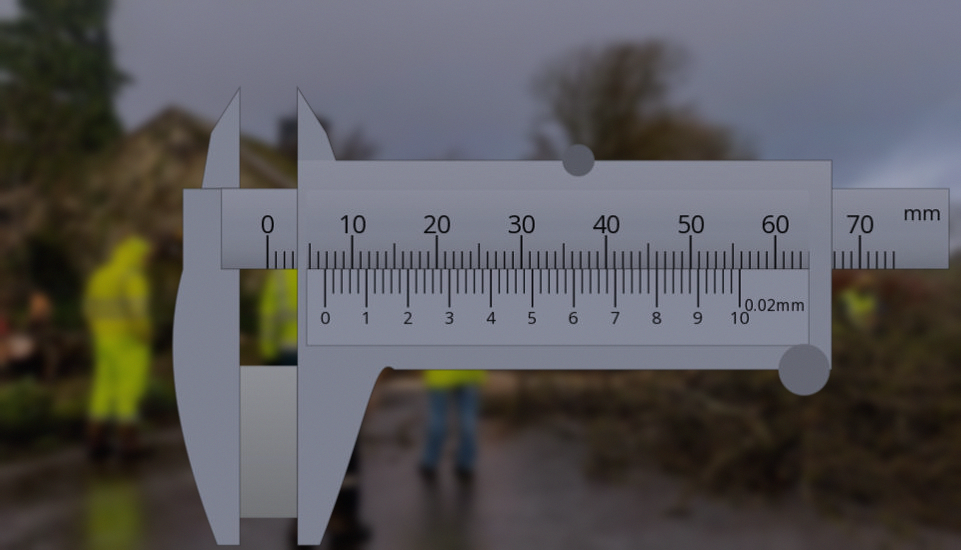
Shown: 6.8 mm
